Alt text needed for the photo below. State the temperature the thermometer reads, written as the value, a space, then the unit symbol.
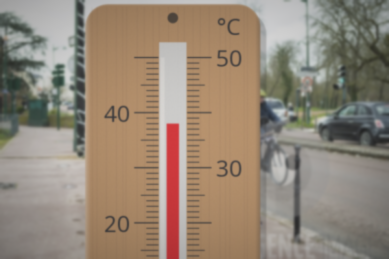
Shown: 38 °C
